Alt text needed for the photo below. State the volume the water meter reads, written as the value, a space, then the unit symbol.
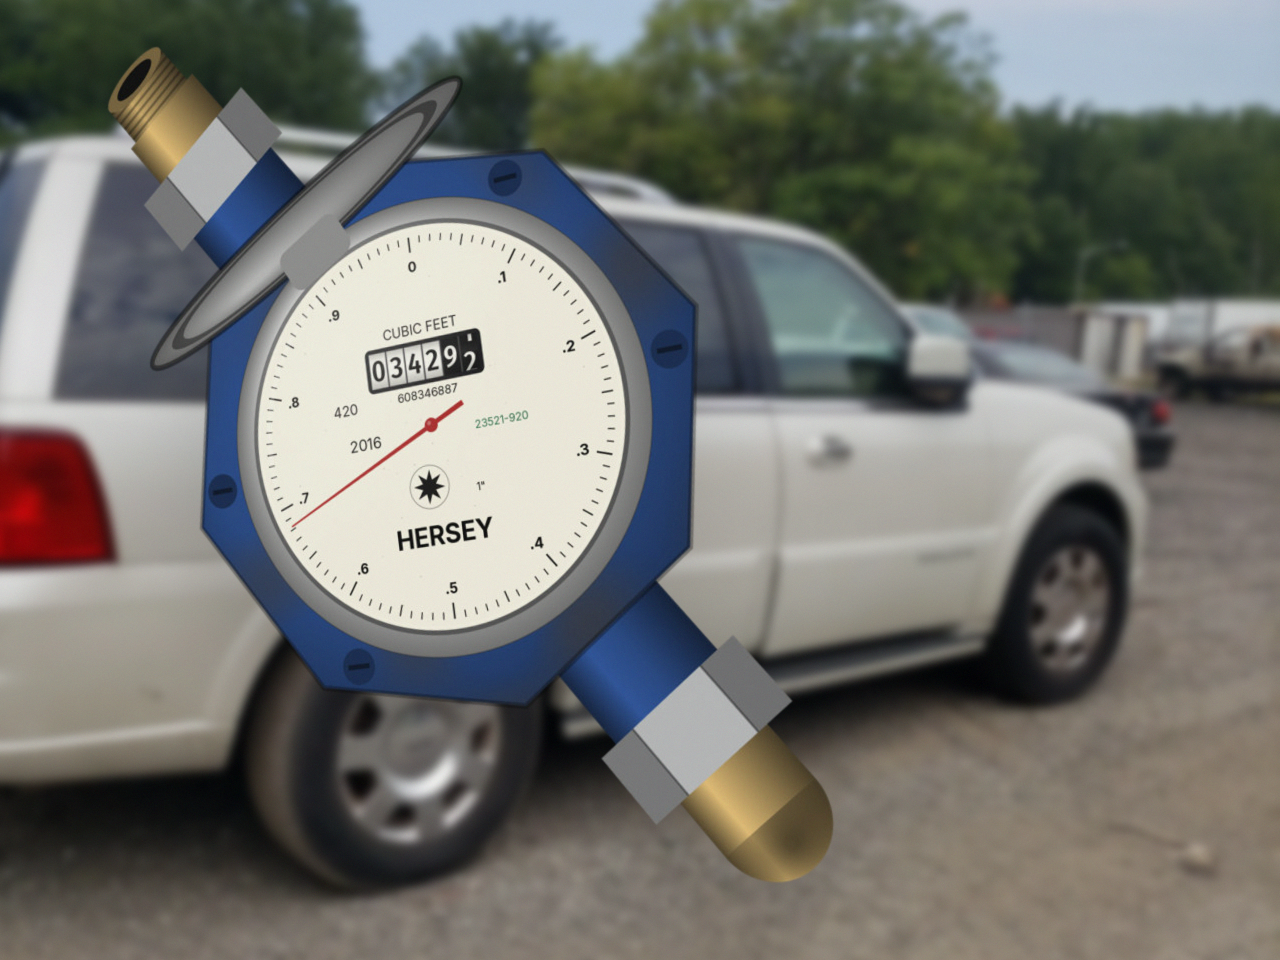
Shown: 34291.68 ft³
